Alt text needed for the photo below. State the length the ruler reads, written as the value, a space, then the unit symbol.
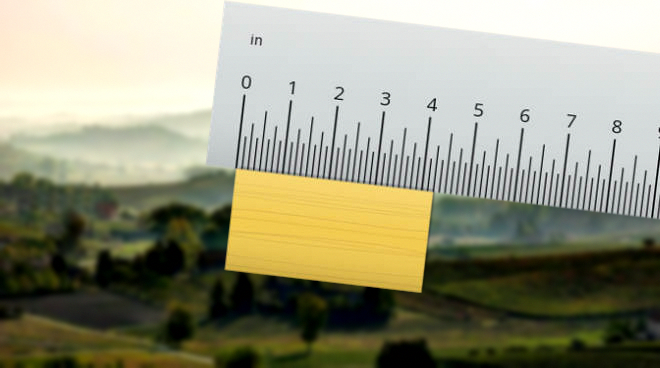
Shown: 4.25 in
